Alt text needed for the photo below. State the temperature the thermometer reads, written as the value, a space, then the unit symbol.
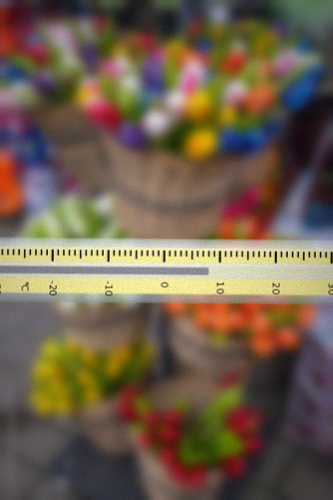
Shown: 8 °C
